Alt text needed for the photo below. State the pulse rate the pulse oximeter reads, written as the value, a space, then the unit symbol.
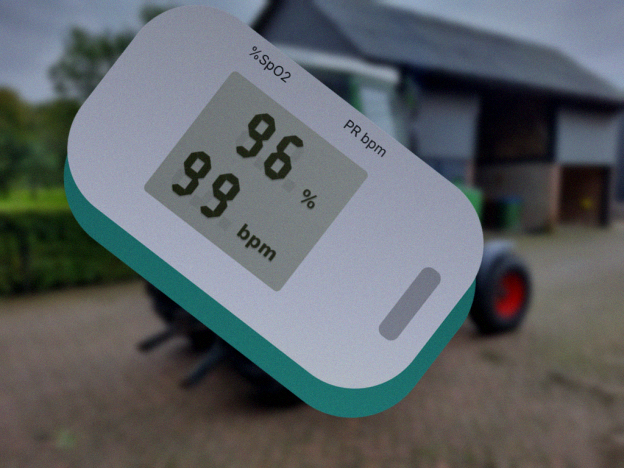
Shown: 99 bpm
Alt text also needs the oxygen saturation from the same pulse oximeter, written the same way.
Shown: 96 %
